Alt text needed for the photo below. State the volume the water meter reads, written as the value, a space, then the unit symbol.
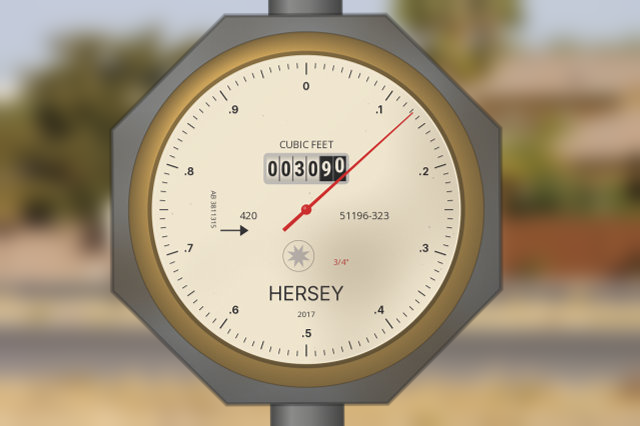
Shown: 3090.13 ft³
